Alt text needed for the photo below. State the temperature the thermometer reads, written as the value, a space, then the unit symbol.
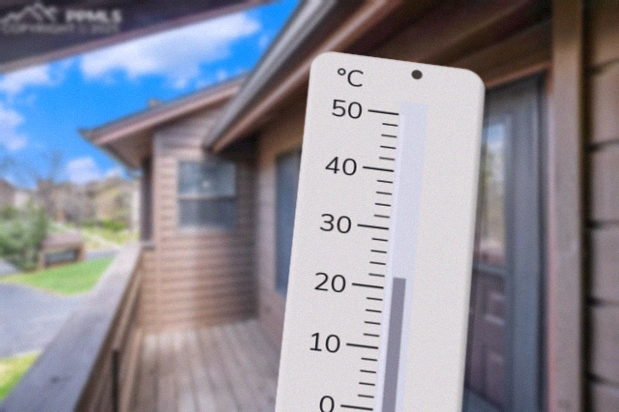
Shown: 22 °C
